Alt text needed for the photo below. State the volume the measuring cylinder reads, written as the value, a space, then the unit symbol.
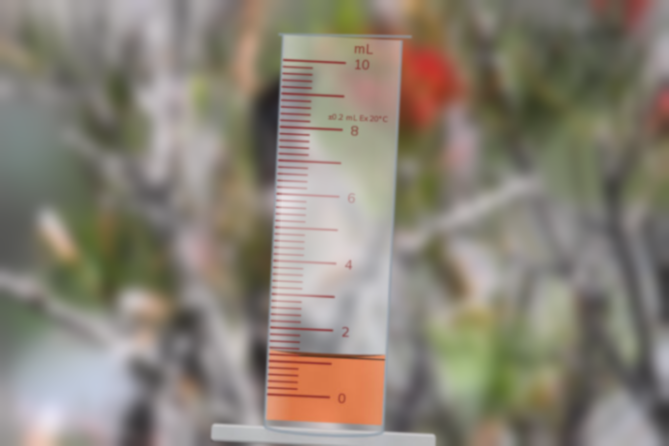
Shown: 1.2 mL
